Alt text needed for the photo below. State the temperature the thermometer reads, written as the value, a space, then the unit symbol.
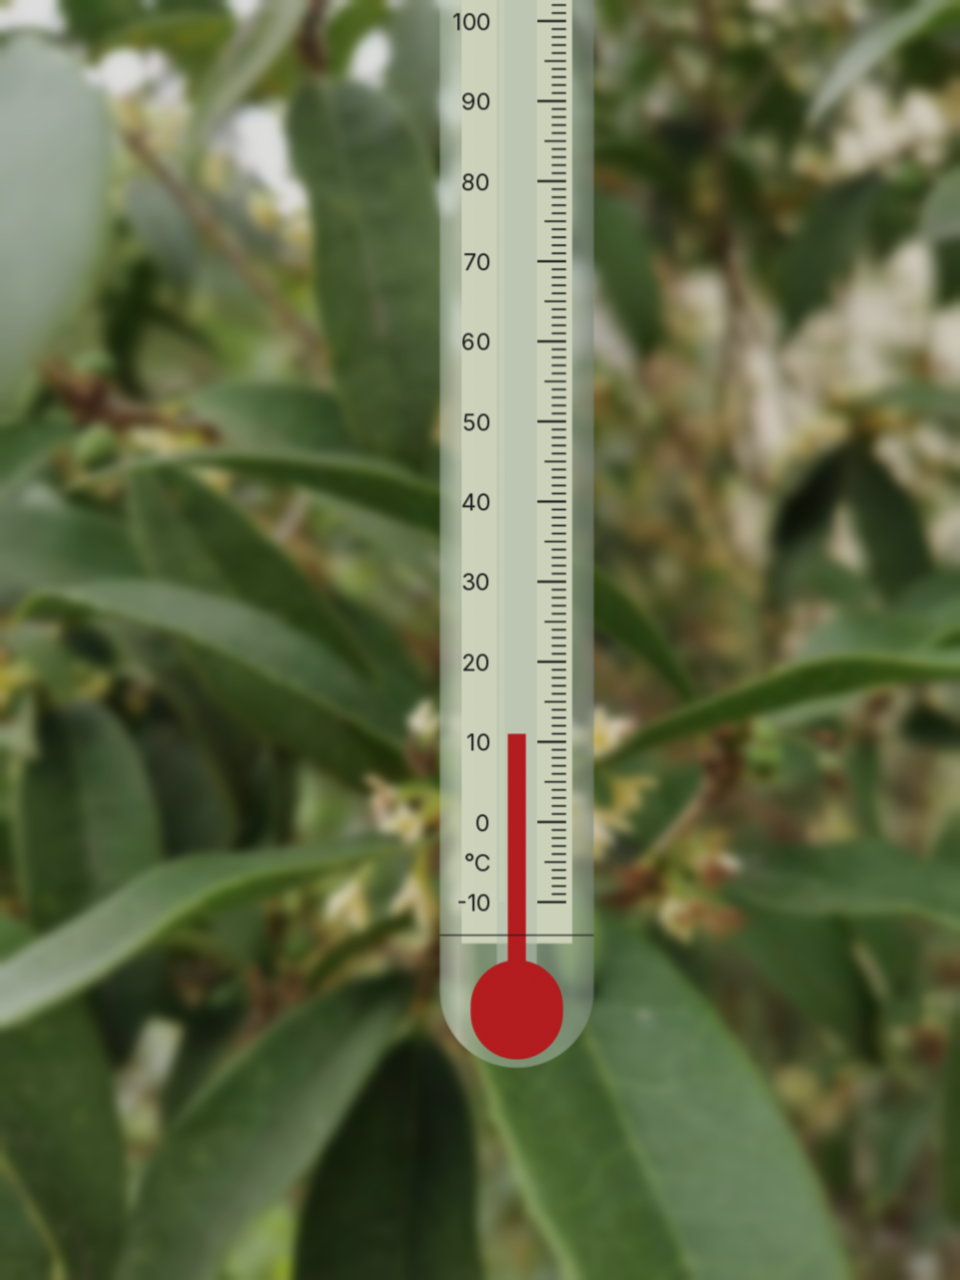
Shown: 11 °C
